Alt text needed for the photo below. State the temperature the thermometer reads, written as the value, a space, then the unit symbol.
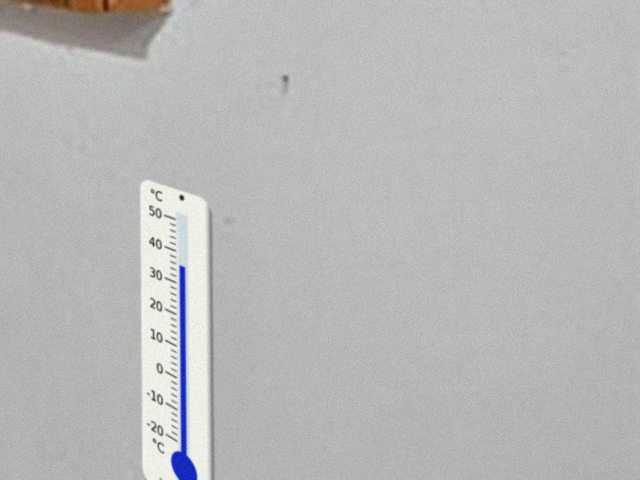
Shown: 36 °C
